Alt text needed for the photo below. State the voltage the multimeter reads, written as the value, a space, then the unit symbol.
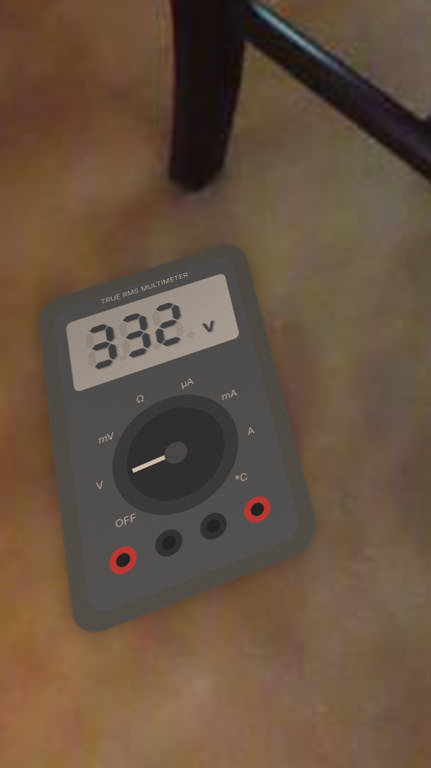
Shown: 332 V
